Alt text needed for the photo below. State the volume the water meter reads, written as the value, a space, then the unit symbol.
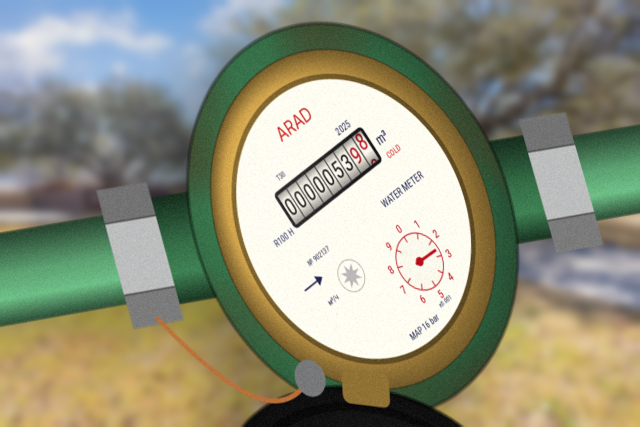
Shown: 53.982 m³
